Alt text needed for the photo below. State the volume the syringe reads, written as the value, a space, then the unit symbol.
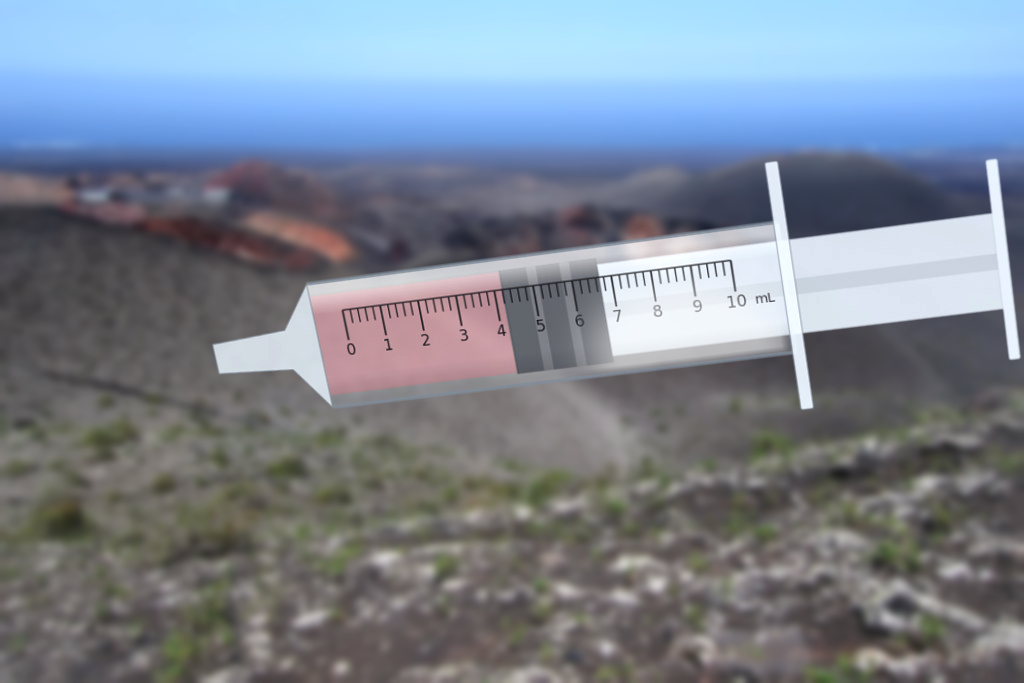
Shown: 4.2 mL
